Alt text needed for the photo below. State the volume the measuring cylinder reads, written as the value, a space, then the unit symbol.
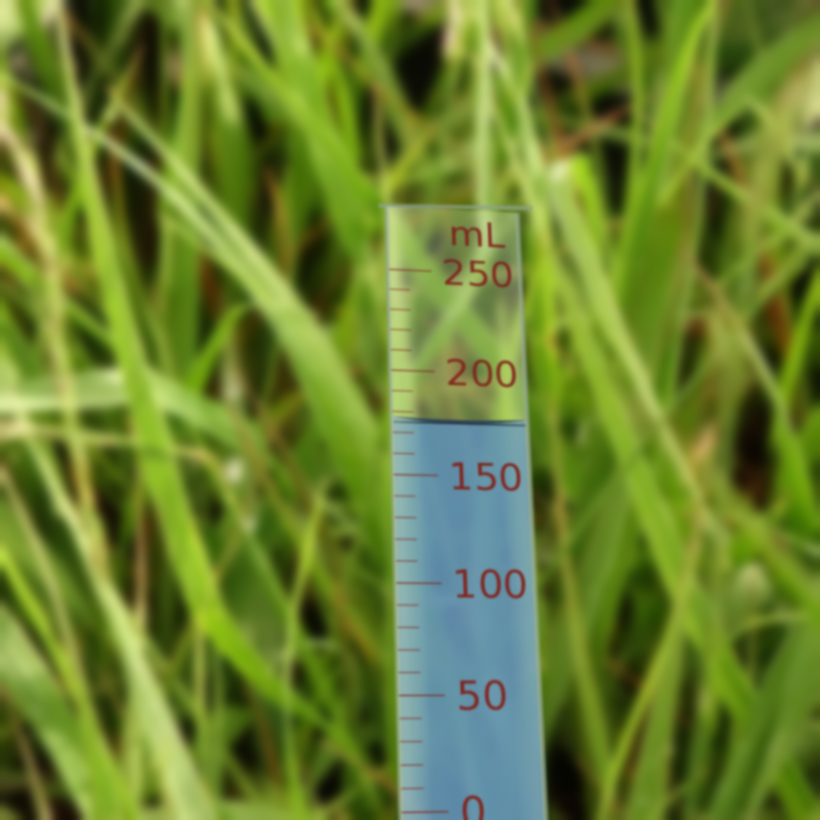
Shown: 175 mL
